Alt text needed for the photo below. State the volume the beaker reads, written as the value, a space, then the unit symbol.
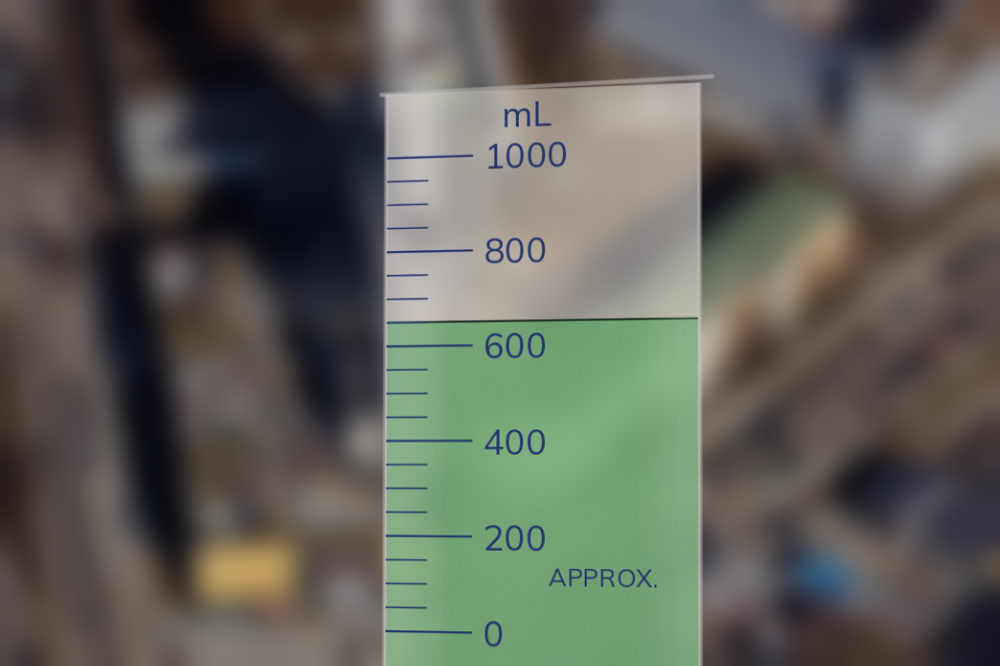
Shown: 650 mL
